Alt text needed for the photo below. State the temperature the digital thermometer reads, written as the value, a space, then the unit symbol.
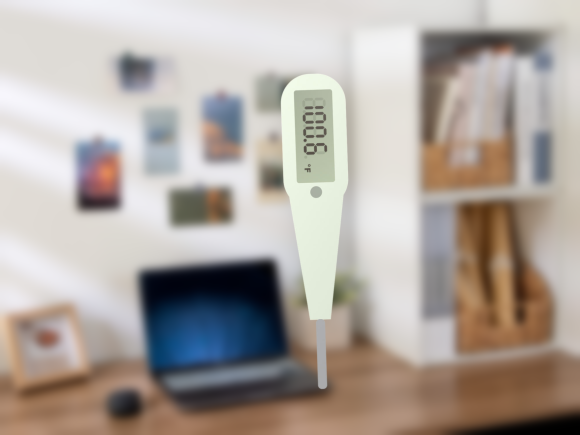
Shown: 100.6 °F
